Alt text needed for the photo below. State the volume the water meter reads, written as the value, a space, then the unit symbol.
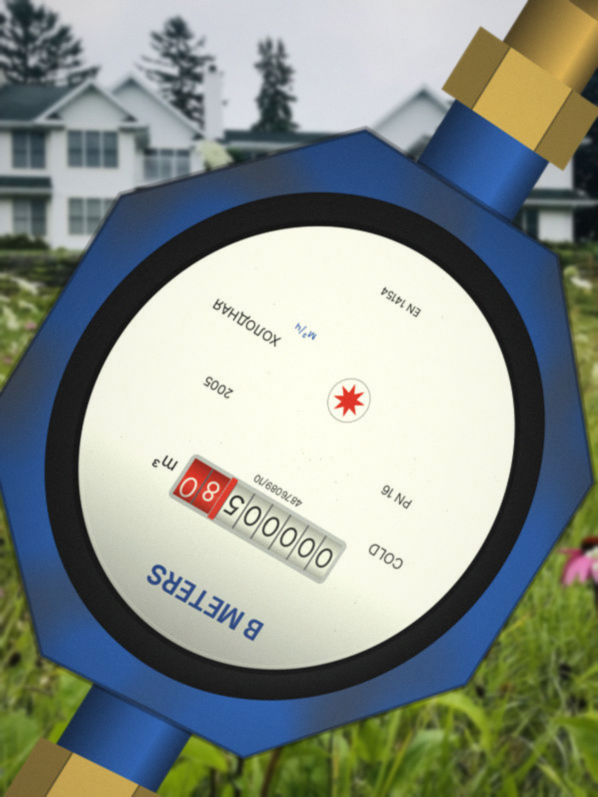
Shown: 5.80 m³
